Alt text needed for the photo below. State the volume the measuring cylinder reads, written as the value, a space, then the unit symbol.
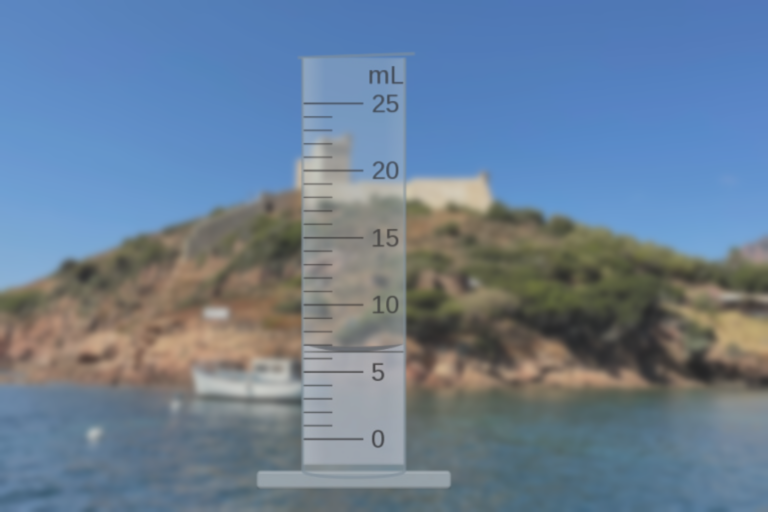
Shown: 6.5 mL
